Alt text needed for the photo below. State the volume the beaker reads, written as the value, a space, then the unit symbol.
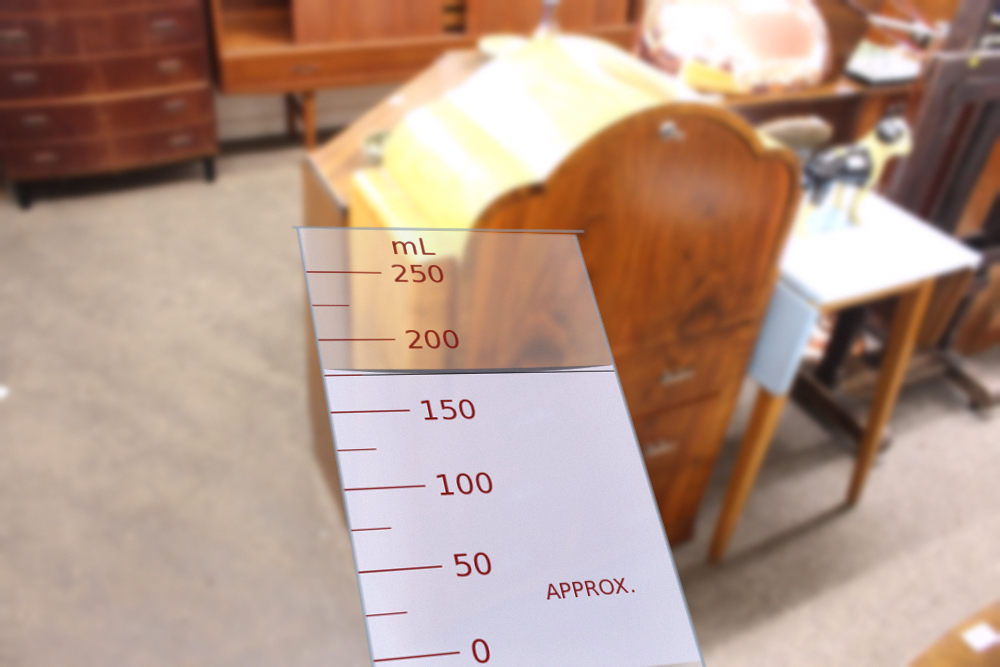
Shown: 175 mL
